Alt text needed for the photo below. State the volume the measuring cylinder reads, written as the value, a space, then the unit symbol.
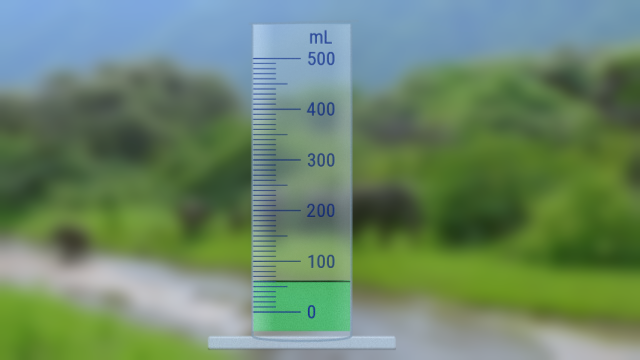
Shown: 60 mL
